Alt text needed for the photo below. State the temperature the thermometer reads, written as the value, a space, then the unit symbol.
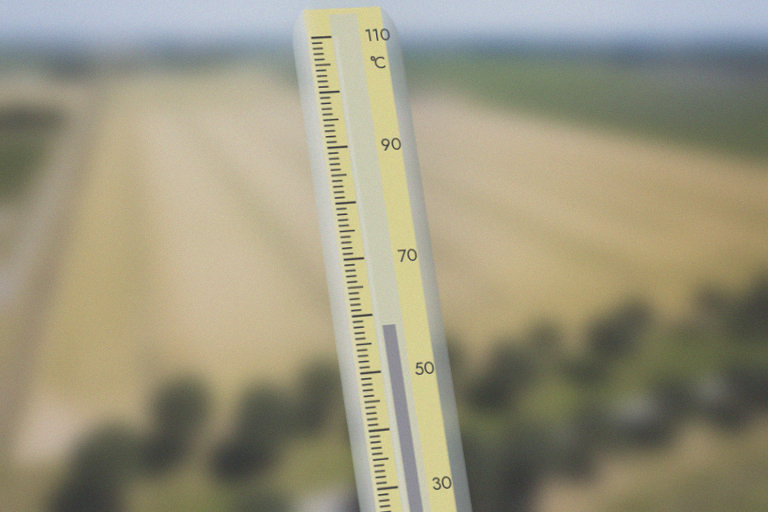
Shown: 58 °C
